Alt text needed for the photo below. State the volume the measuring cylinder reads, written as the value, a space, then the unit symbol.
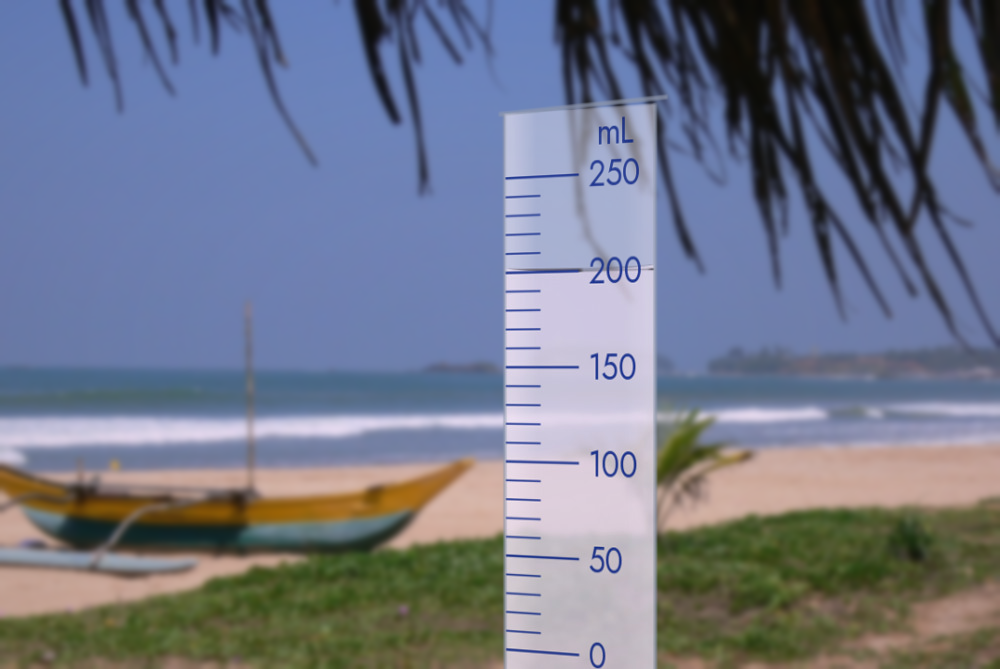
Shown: 200 mL
